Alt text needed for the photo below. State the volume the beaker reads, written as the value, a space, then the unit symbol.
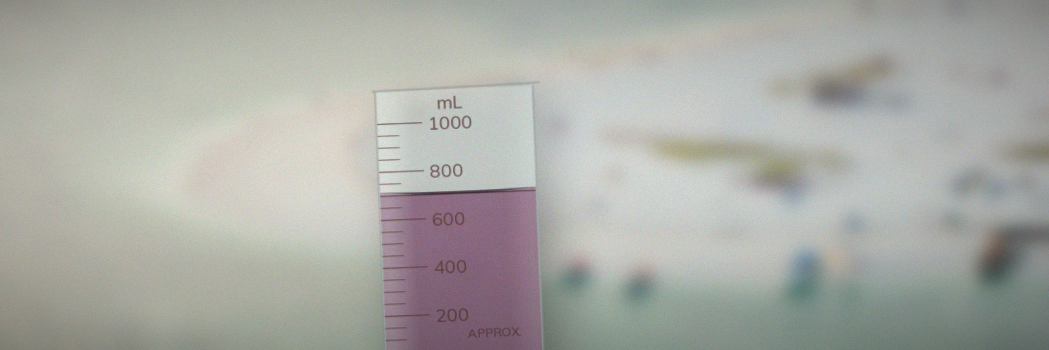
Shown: 700 mL
